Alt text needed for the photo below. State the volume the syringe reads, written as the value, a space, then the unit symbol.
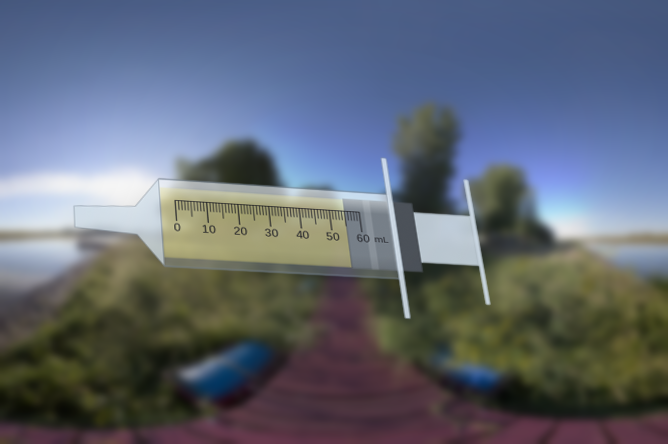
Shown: 55 mL
